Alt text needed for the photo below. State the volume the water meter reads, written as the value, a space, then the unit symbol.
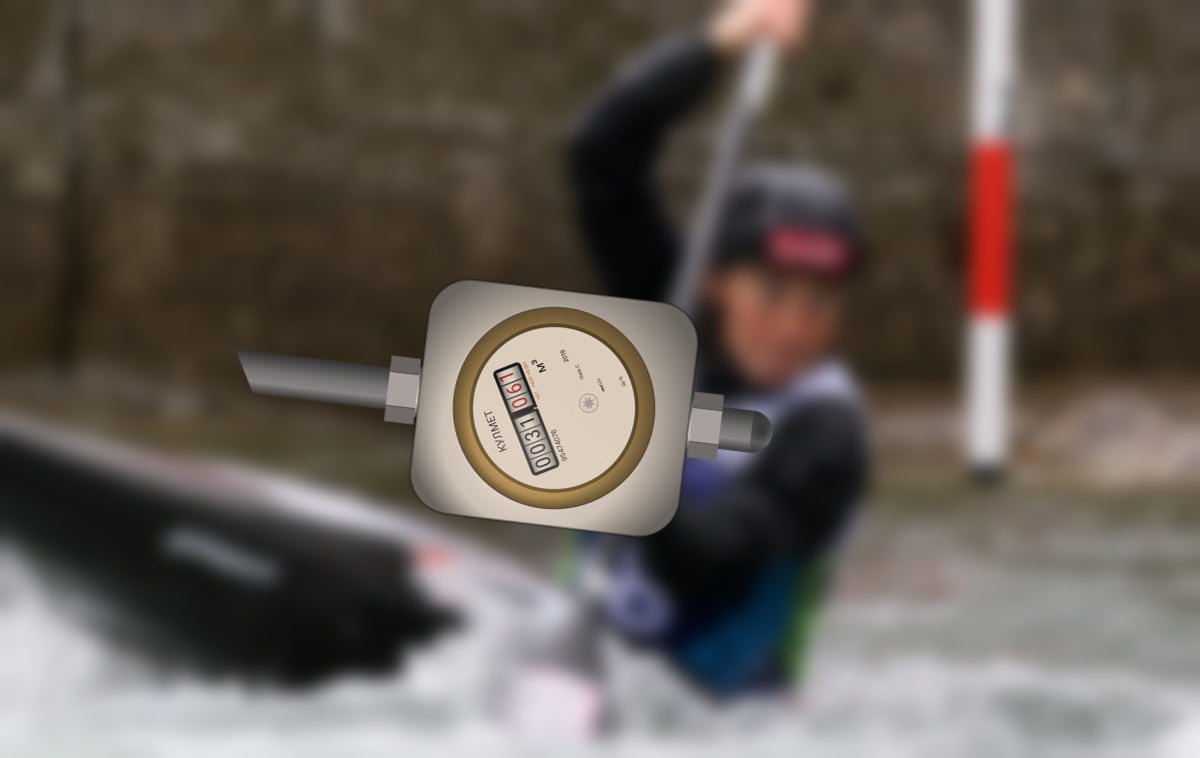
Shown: 31.061 m³
